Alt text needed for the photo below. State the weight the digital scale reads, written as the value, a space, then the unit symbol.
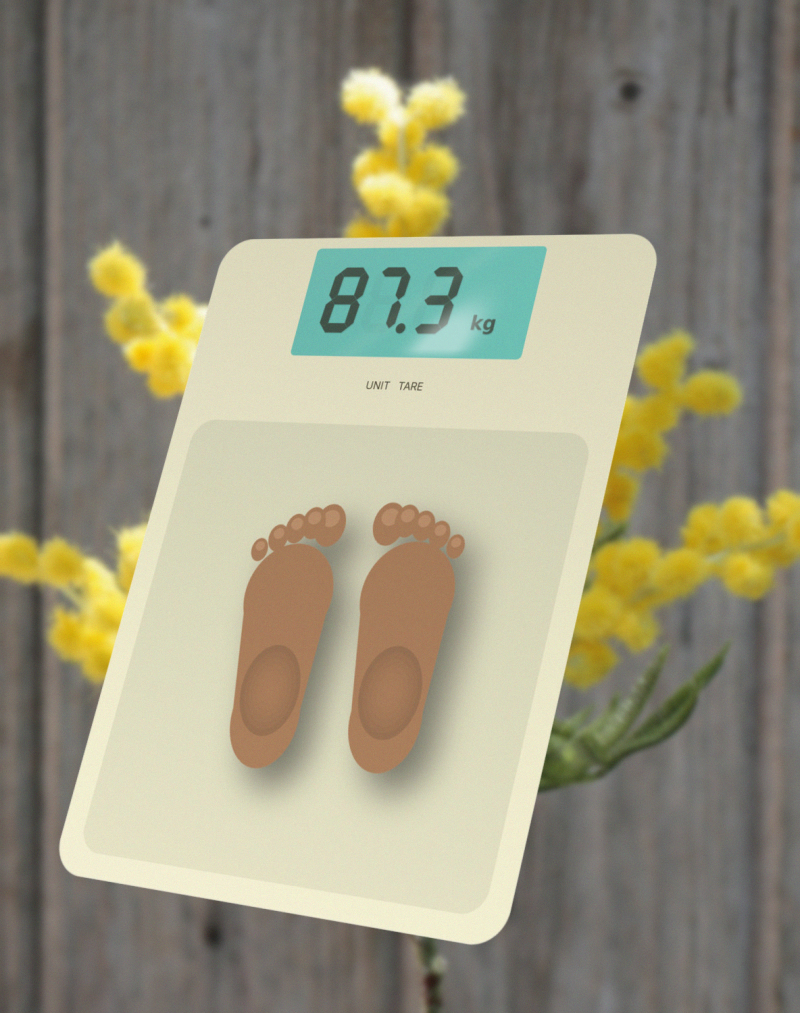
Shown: 87.3 kg
